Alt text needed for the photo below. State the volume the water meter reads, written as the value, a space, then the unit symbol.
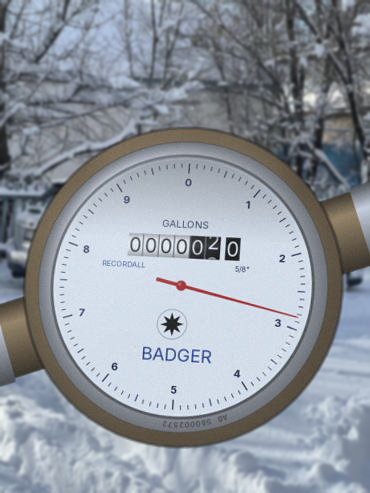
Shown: 22.8 gal
